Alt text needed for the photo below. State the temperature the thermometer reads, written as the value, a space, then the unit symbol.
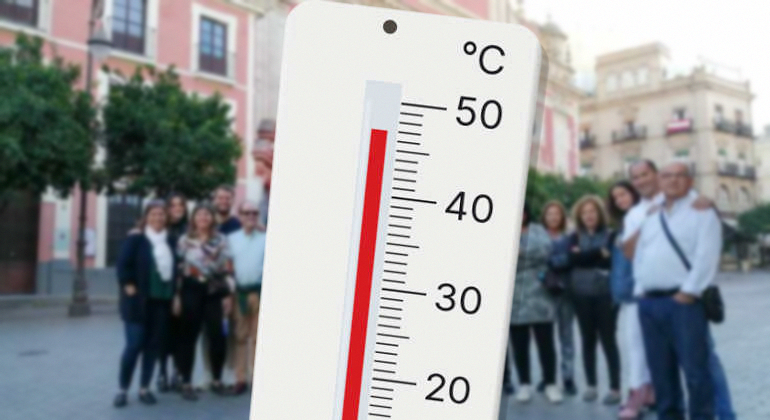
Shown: 47 °C
